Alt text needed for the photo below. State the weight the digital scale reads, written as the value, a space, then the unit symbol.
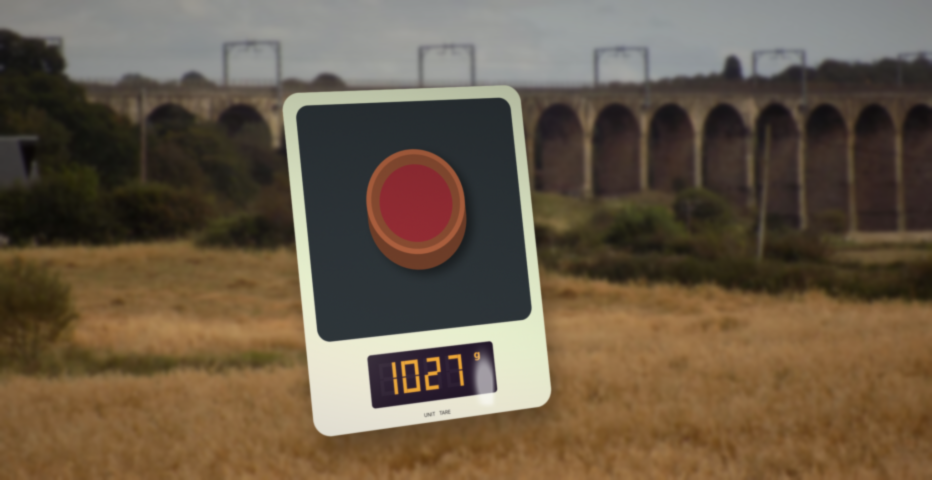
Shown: 1027 g
